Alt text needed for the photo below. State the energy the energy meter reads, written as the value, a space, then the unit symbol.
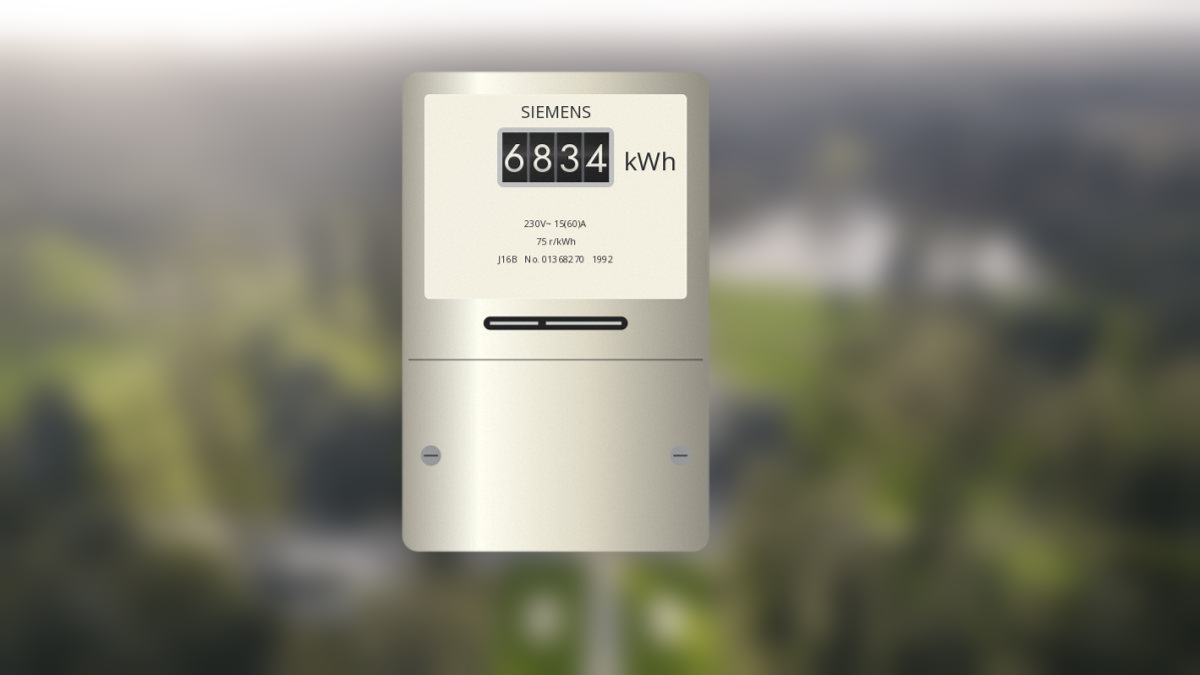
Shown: 6834 kWh
